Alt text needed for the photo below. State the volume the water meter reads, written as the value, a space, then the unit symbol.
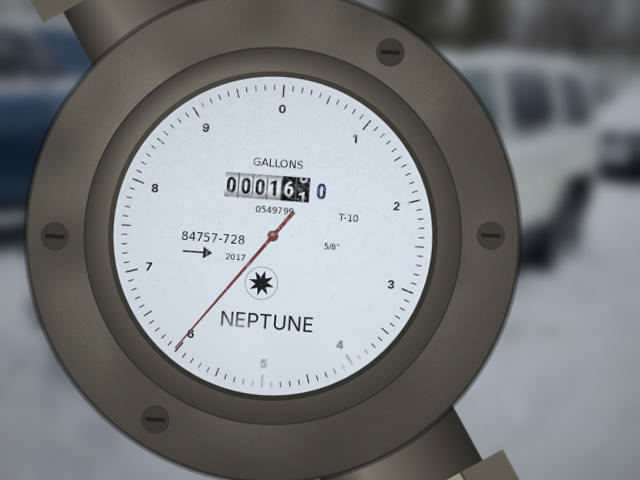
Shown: 1606.0 gal
